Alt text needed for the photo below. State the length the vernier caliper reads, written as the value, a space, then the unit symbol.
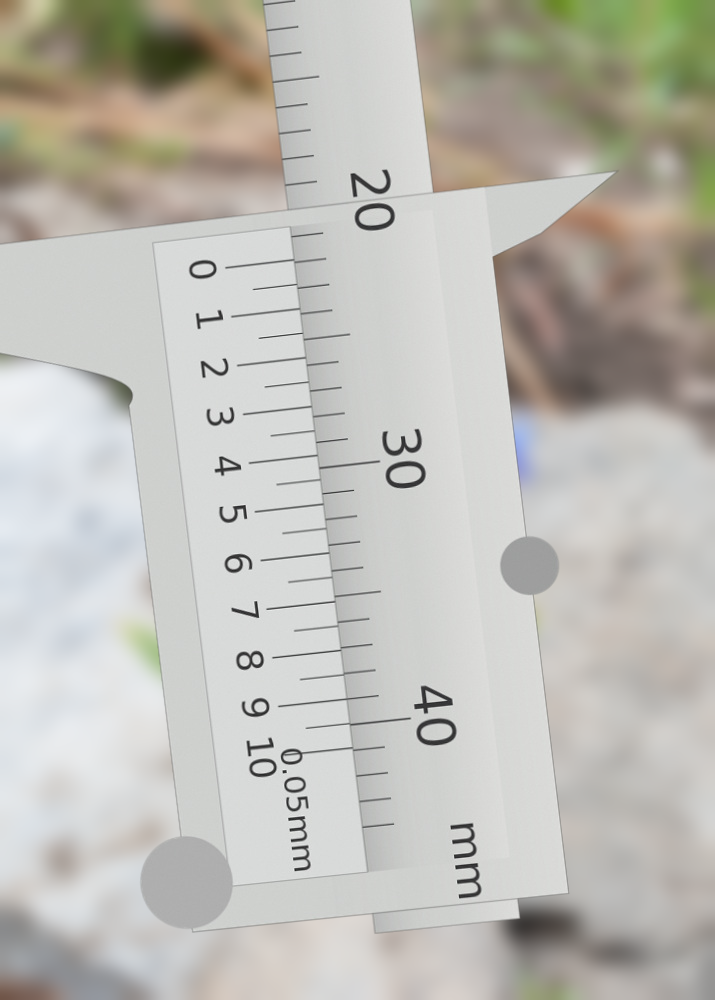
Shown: 21.90 mm
